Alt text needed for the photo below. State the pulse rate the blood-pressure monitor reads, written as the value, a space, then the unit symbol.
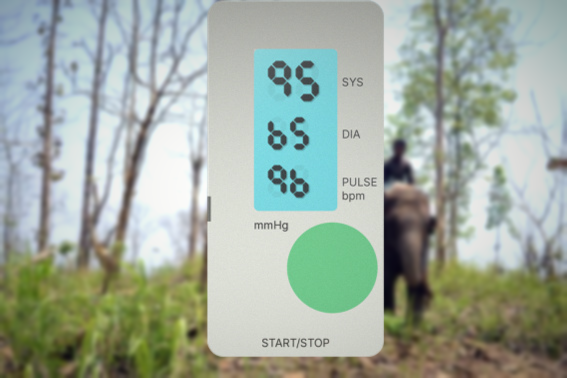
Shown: 96 bpm
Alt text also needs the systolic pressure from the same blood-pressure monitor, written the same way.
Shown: 95 mmHg
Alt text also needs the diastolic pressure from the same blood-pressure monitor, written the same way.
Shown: 65 mmHg
